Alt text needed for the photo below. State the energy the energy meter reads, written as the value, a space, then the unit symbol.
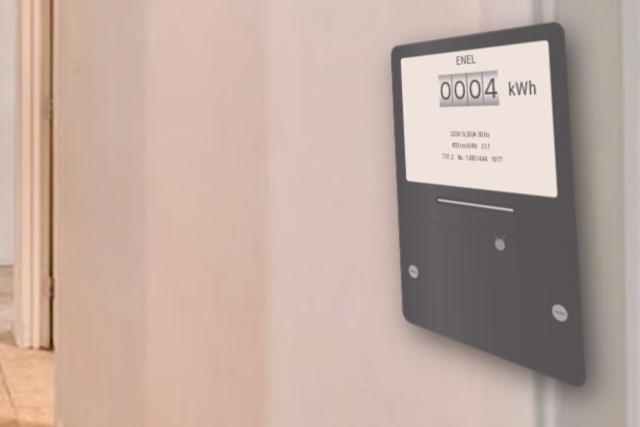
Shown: 4 kWh
